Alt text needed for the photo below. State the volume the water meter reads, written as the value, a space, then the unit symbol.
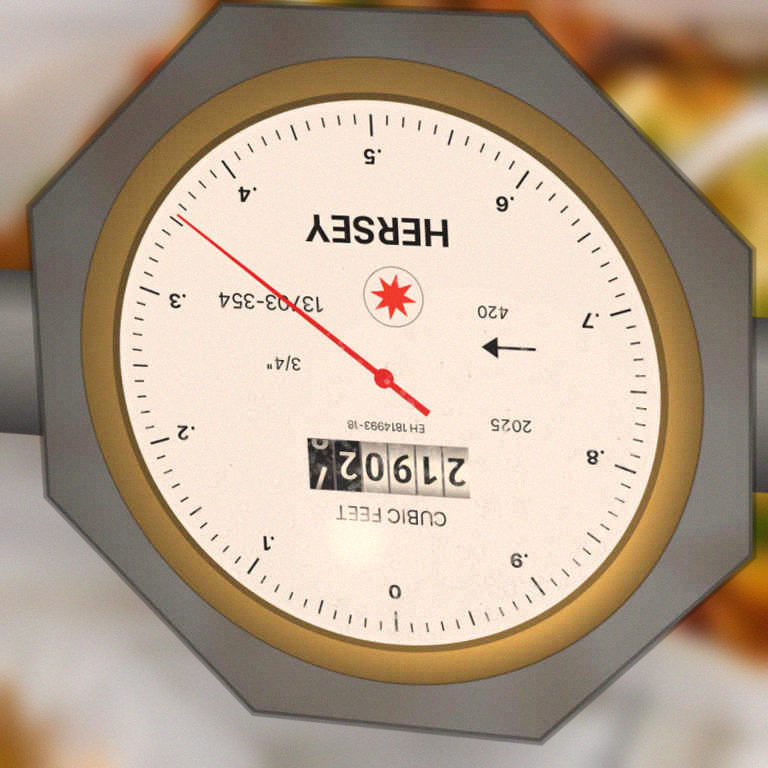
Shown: 219027.35 ft³
